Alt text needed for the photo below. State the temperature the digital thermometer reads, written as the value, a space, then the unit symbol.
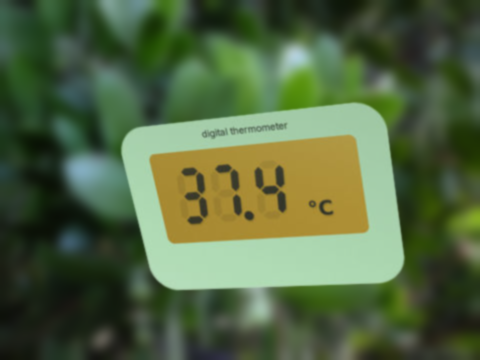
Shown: 37.4 °C
